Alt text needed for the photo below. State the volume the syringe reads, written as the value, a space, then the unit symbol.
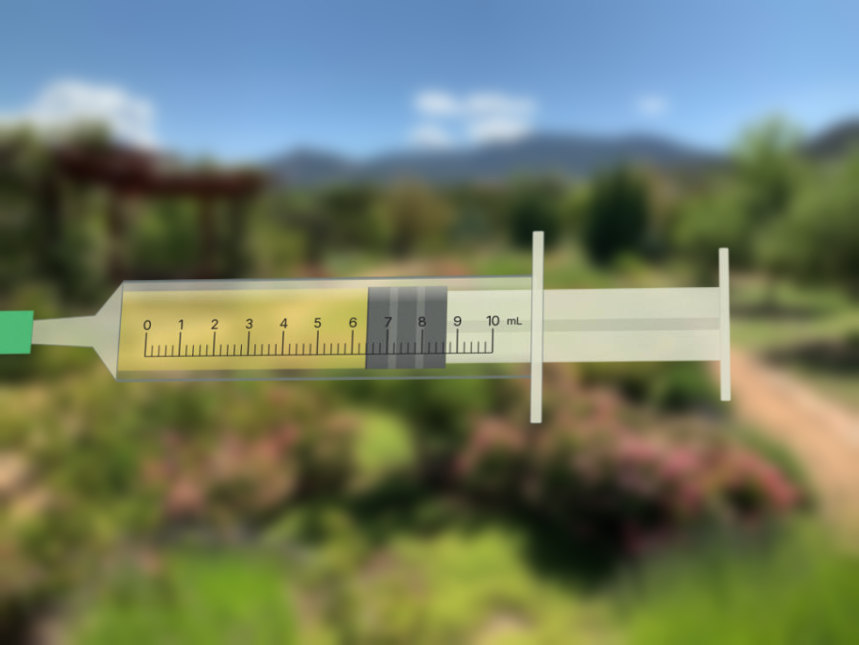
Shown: 6.4 mL
